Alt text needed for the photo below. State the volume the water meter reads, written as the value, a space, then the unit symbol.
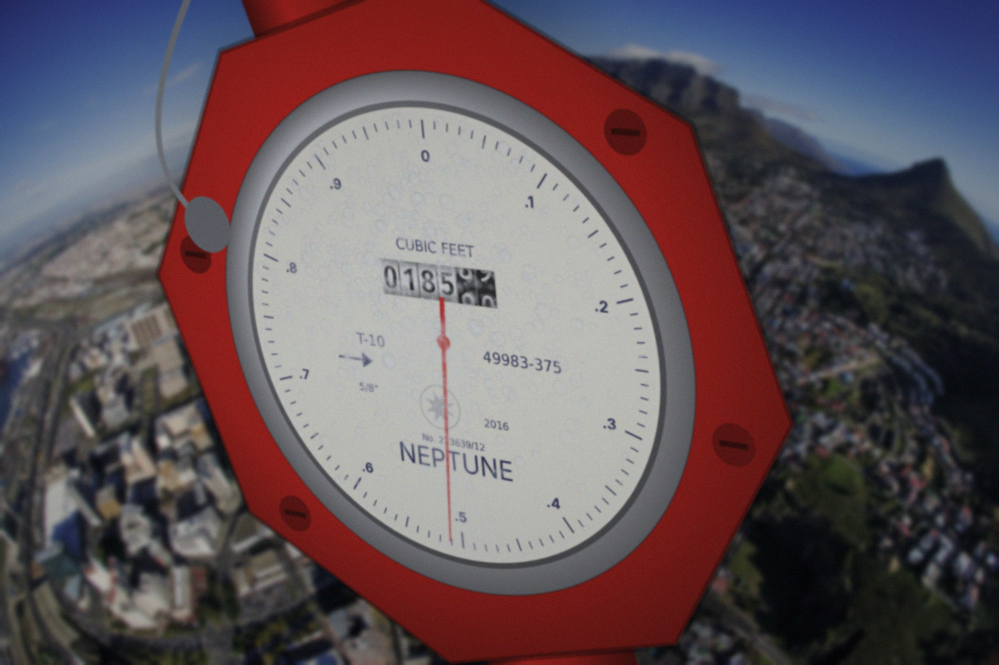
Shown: 18589.51 ft³
